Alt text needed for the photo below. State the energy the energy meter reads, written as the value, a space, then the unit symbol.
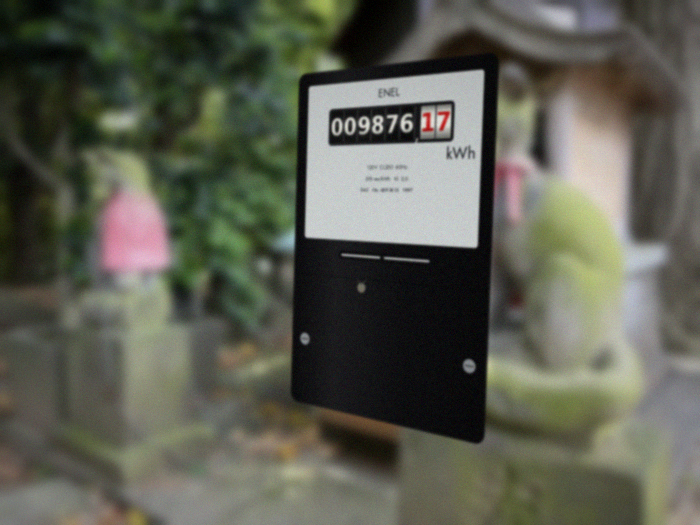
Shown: 9876.17 kWh
